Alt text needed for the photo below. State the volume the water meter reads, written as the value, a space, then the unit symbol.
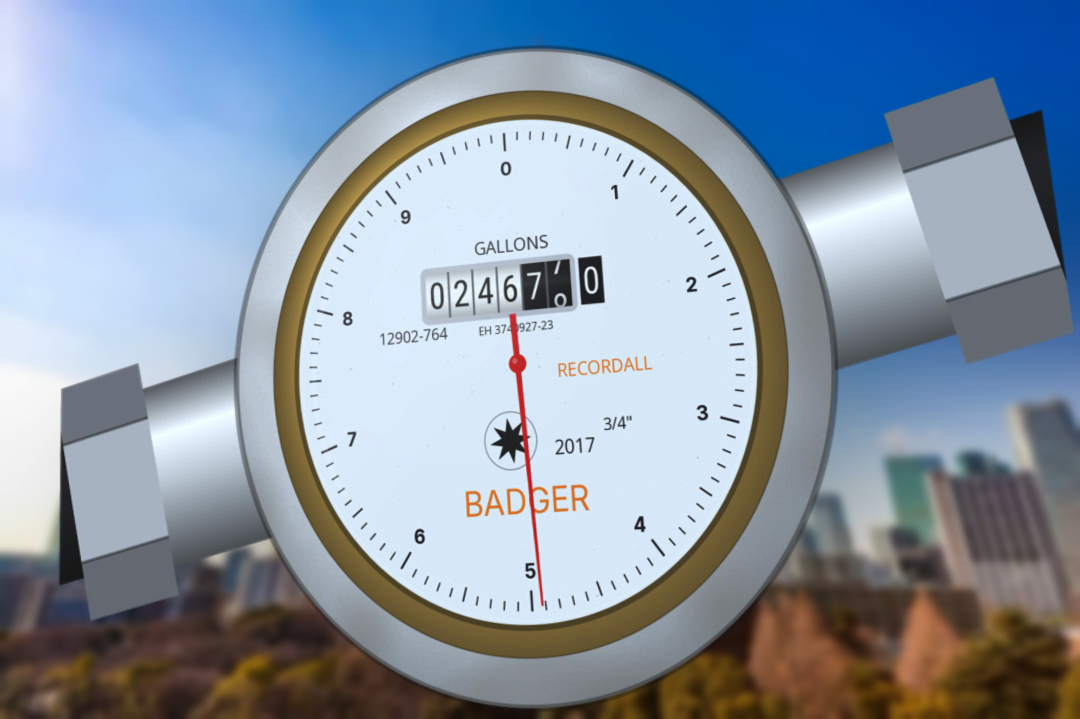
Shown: 246774.9 gal
